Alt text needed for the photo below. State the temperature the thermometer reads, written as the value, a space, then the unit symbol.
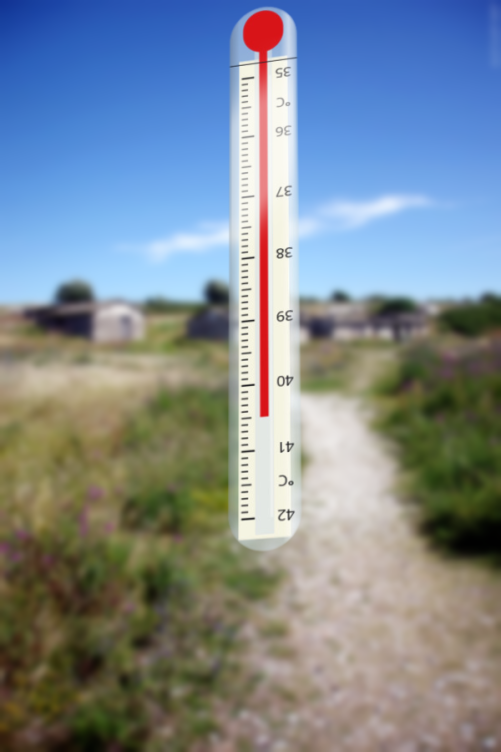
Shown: 40.5 °C
